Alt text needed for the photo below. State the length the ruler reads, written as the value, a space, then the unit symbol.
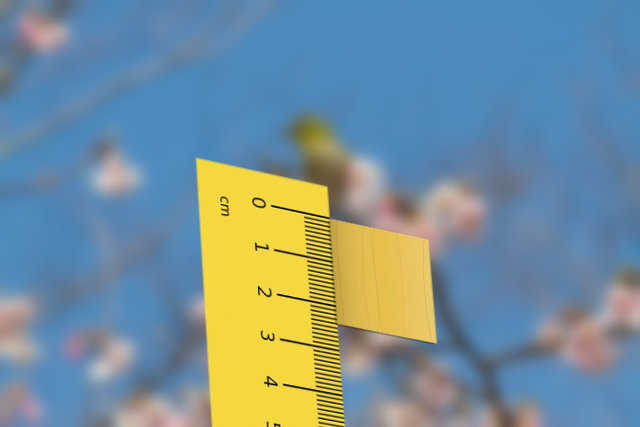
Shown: 2.4 cm
